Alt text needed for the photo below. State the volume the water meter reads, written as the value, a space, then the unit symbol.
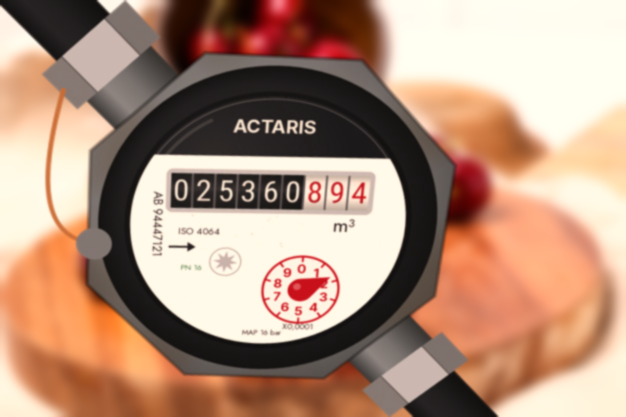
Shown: 25360.8941 m³
